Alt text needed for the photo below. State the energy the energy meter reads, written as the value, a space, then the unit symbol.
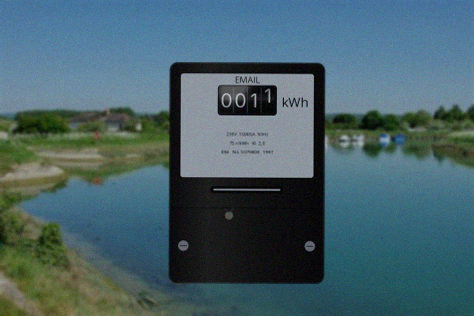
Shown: 11 kWh
